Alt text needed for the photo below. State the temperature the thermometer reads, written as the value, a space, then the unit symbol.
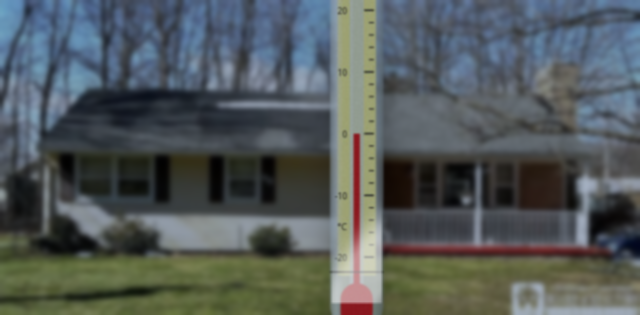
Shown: 0 °C
